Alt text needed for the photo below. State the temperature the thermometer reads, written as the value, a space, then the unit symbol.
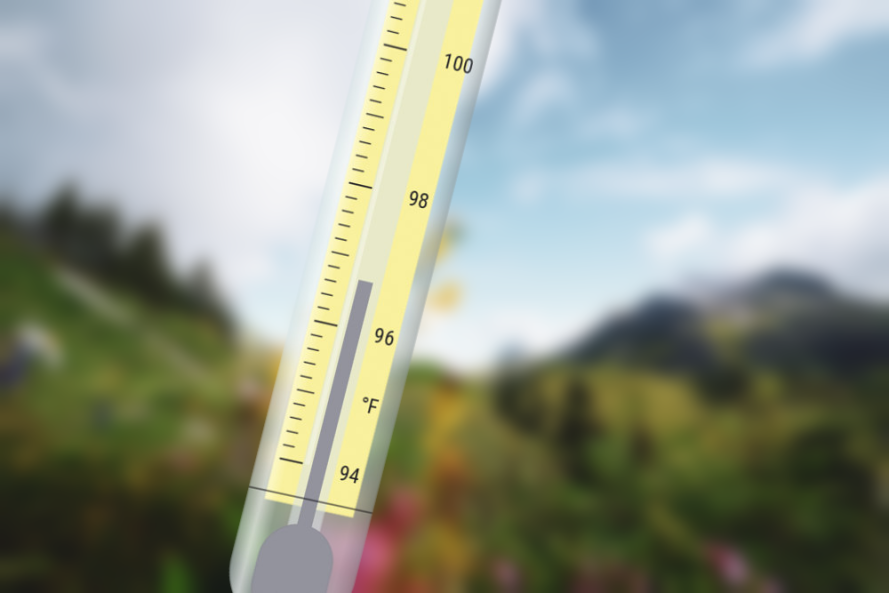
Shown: 96.7 °F
